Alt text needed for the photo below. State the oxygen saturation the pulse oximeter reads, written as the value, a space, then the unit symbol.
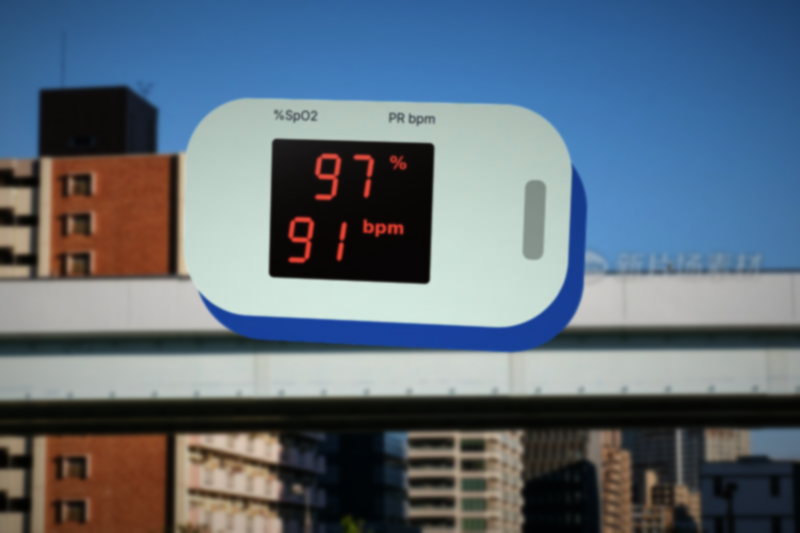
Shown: 97 %
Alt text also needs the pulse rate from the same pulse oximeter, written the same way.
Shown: 91 bpm
